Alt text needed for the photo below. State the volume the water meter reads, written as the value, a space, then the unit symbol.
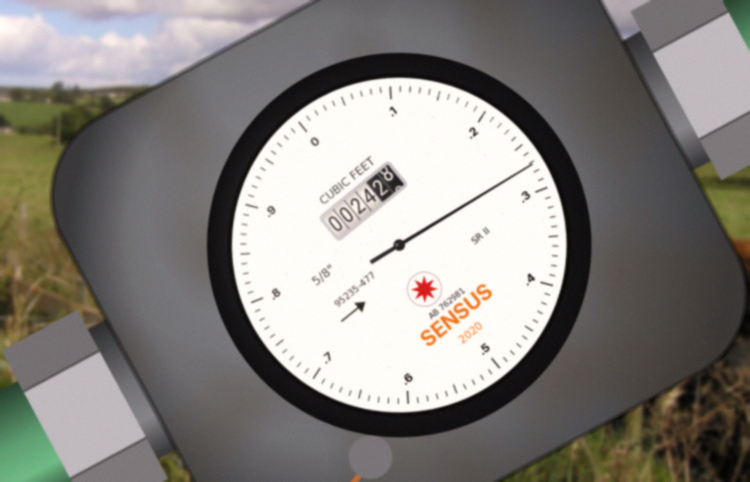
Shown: 2428.27 ft³
